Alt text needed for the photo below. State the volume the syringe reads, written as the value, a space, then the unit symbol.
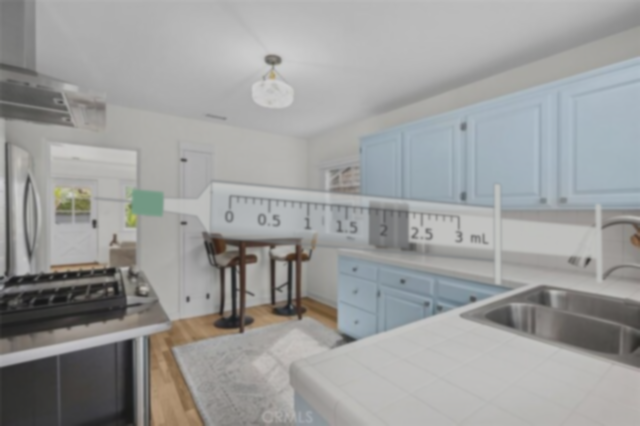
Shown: 1.8 mL
